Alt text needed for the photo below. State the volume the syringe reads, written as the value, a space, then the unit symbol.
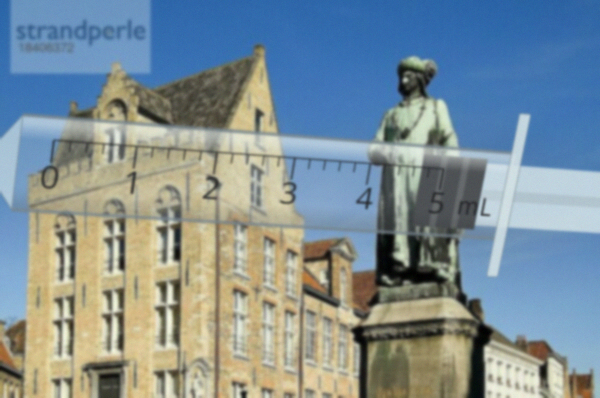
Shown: 4.7 mL
